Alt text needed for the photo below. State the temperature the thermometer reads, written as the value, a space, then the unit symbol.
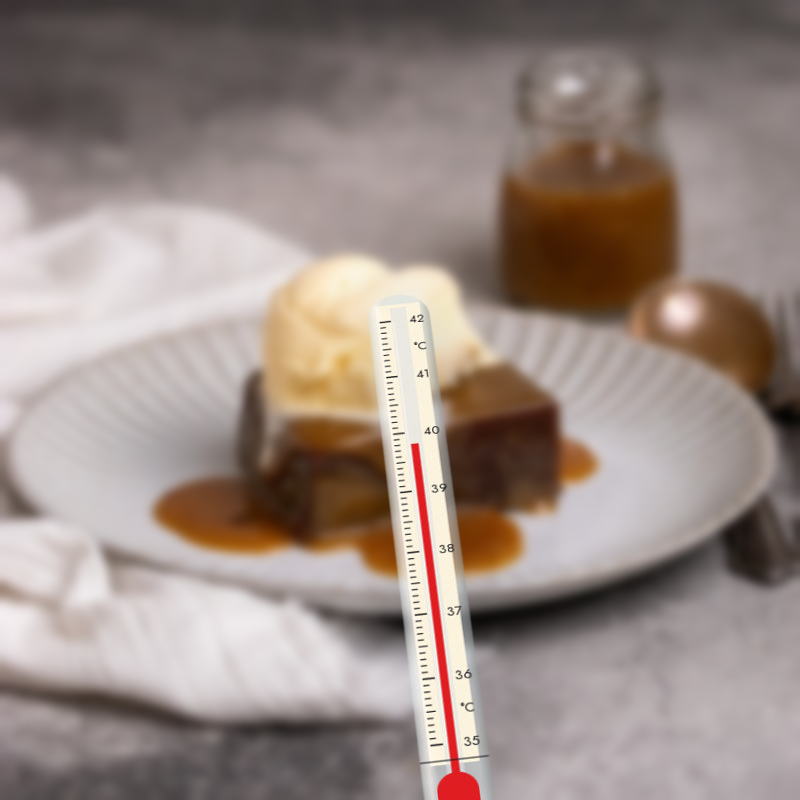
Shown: 39.8 °C
